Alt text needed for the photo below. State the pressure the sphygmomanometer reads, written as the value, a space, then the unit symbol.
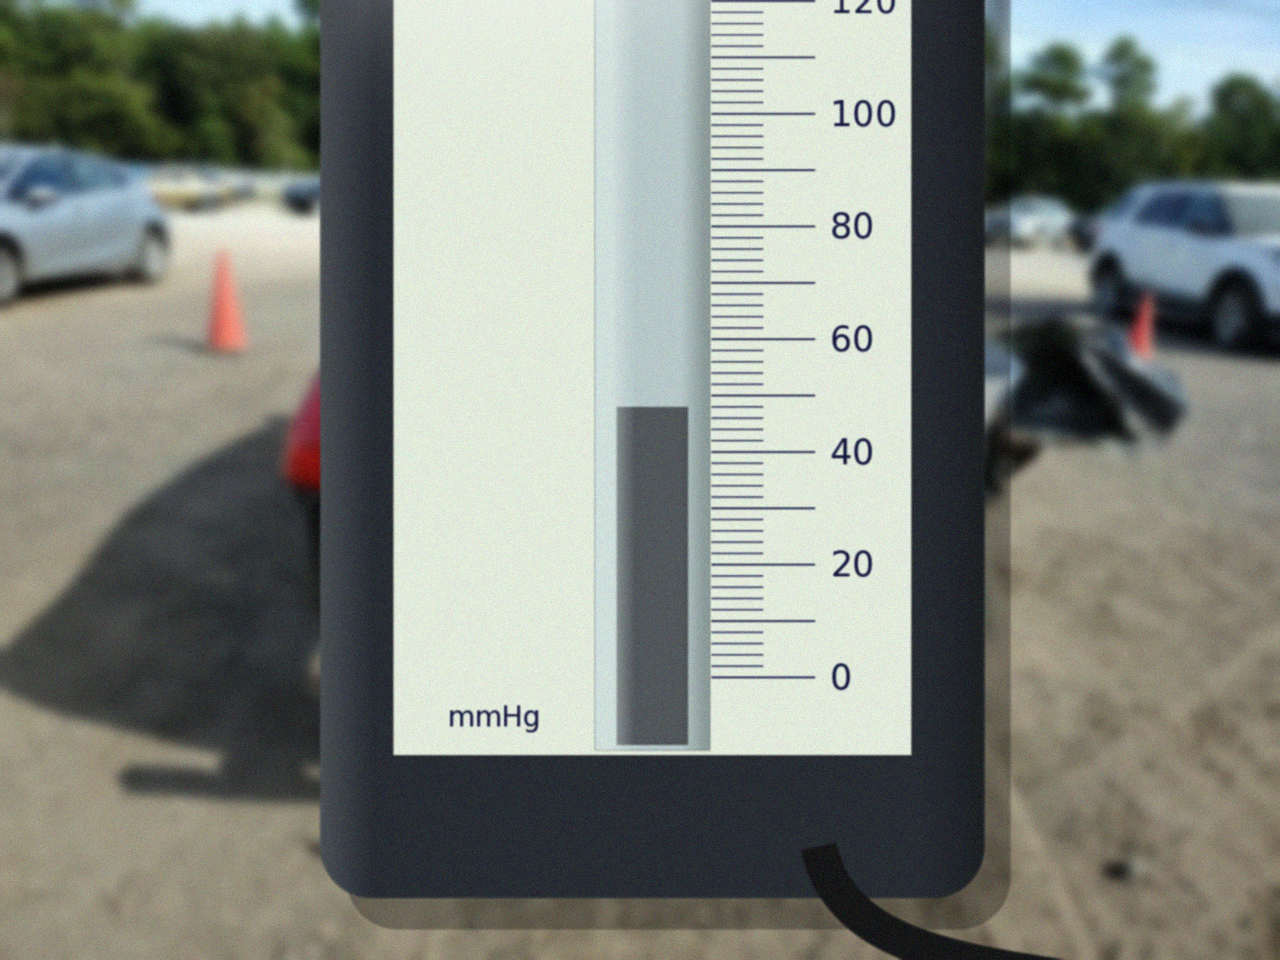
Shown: 48 mmHg
